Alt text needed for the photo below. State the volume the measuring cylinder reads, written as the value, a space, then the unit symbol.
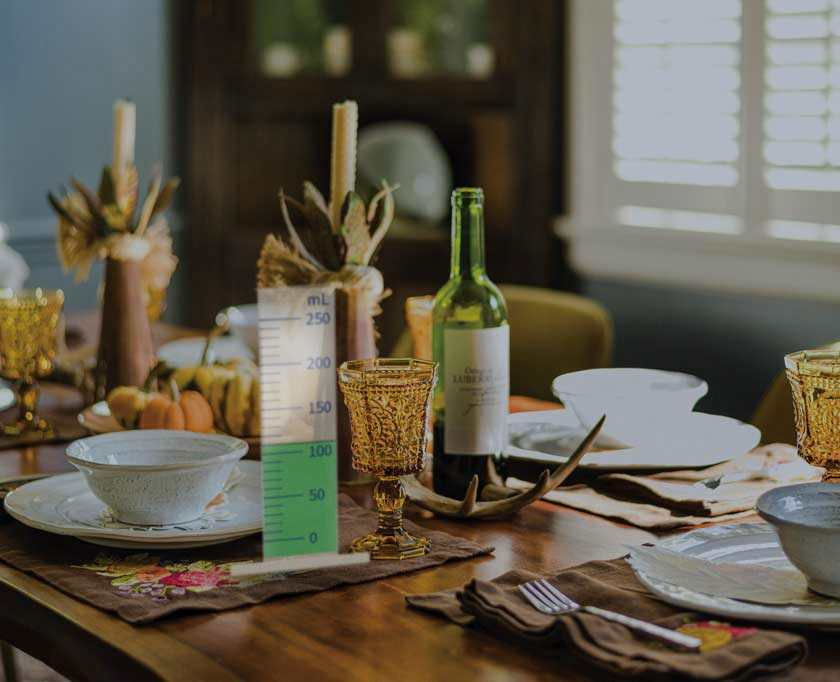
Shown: 110 mL
